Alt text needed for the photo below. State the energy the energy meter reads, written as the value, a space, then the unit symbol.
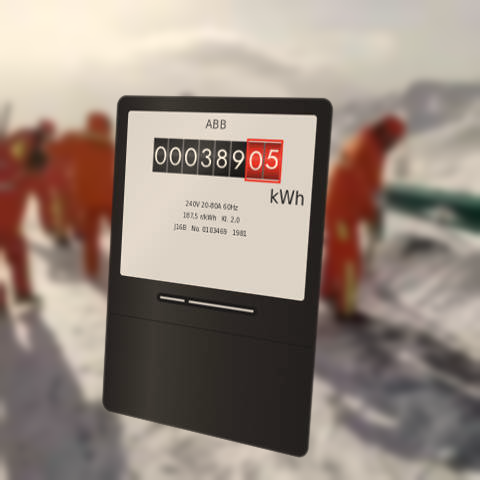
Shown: 389.05 kWh
